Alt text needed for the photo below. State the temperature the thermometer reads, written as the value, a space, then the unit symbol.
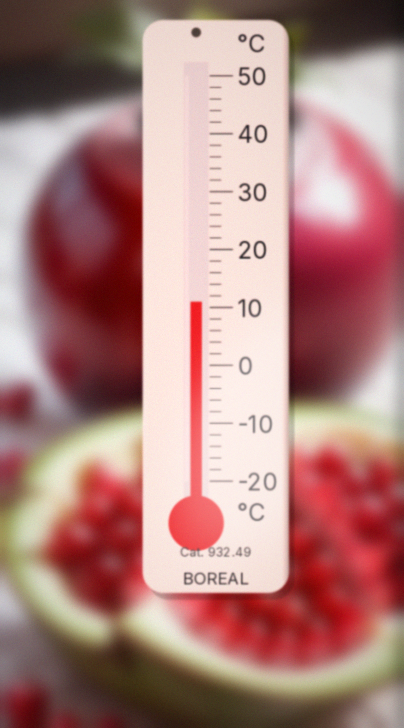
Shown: 11 °C
